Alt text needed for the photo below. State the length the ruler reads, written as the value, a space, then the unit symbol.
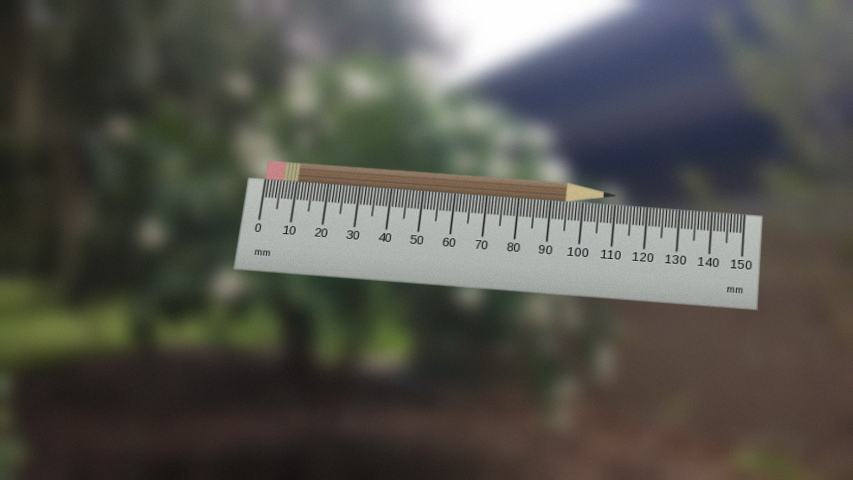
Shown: 110 mm
